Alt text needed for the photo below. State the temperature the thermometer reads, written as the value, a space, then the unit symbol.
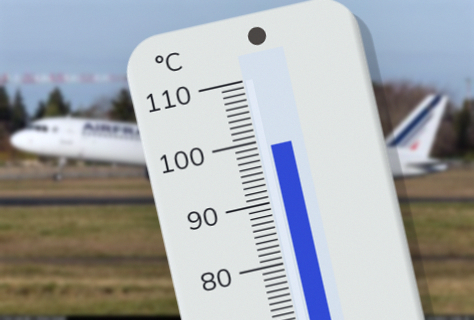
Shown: 99 °C
